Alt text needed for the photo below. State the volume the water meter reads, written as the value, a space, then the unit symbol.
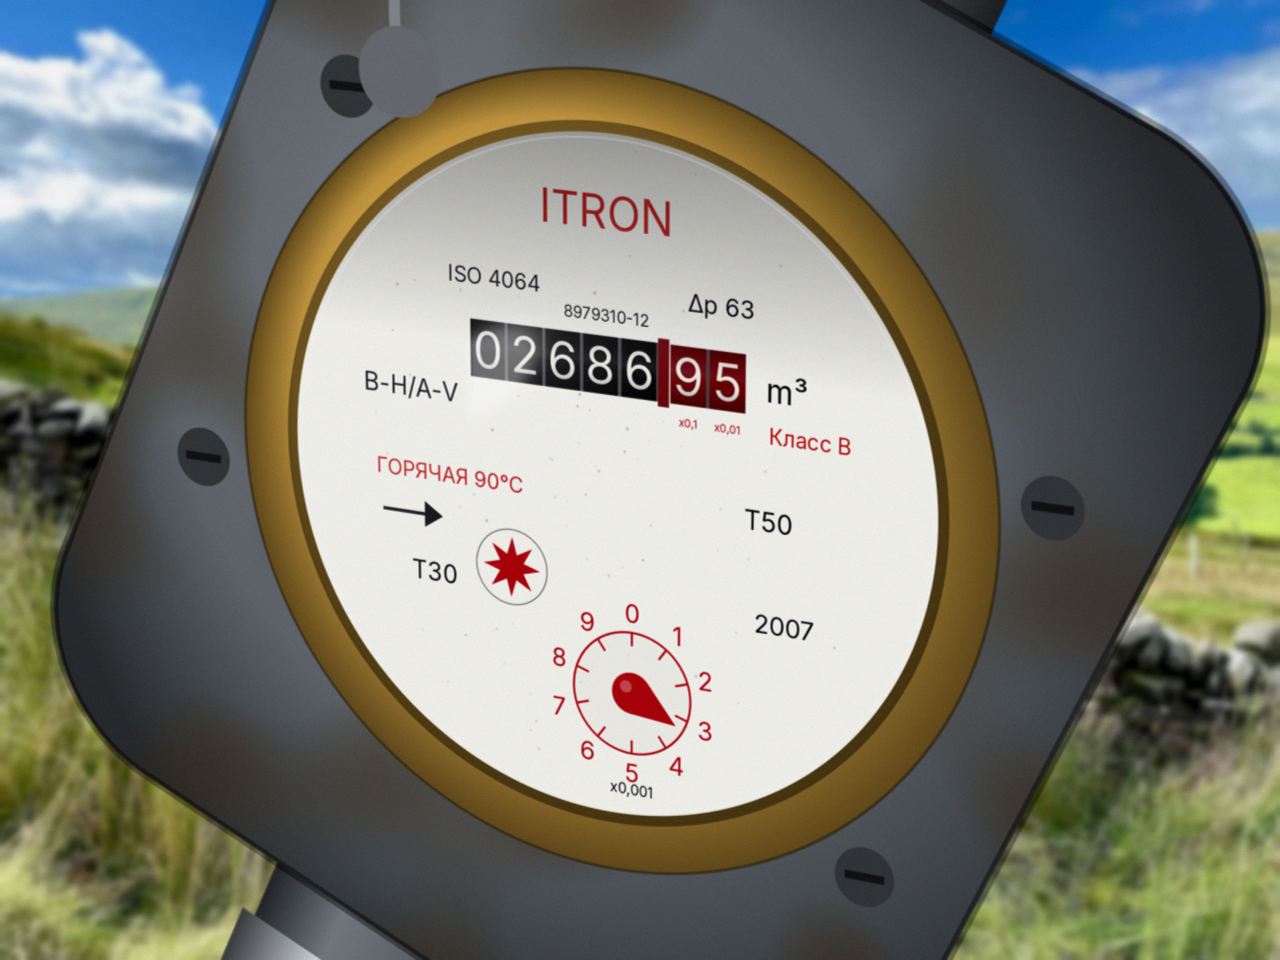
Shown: 2686.953 m³
